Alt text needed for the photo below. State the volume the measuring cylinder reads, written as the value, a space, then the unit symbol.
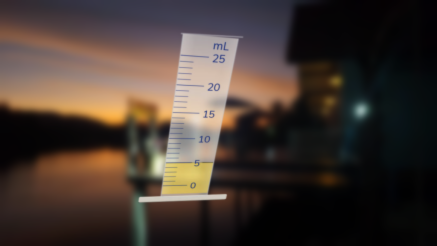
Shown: 5 mL
